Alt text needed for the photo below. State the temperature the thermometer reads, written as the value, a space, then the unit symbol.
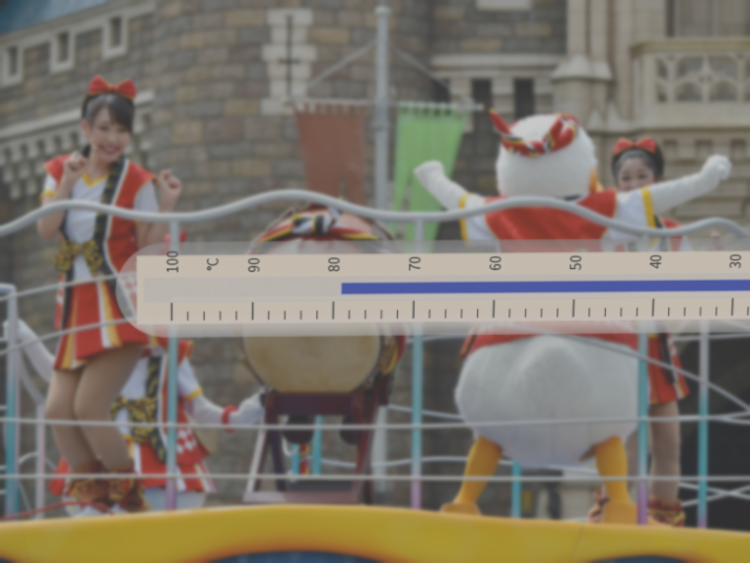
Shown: 79 °C
